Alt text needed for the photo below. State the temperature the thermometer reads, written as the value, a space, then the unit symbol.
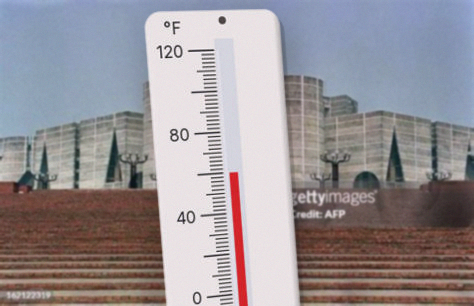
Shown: 60 °F
